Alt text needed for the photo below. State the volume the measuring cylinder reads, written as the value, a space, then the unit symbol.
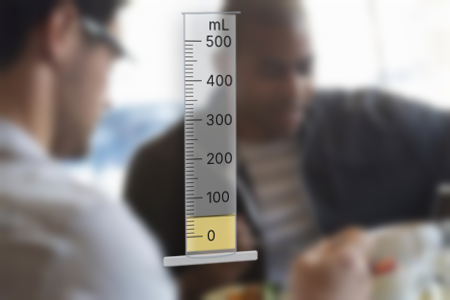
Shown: 50 mL
